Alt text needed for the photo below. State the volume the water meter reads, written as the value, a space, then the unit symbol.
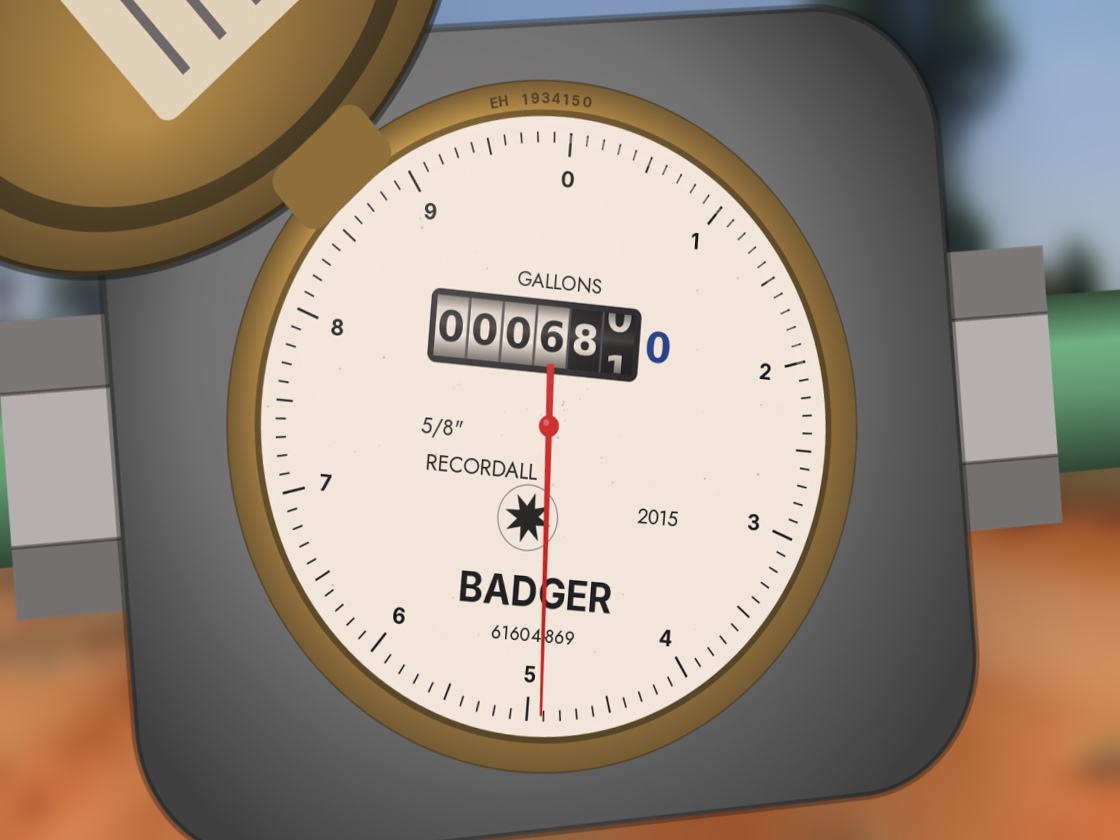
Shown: 6804.9 gal
